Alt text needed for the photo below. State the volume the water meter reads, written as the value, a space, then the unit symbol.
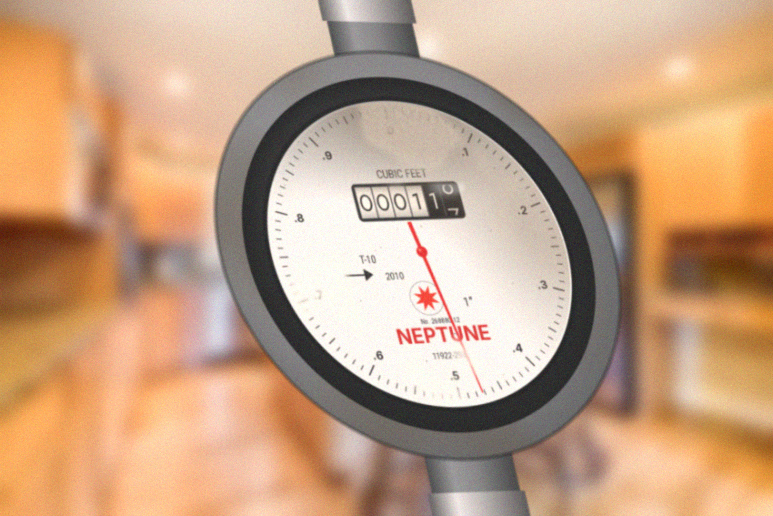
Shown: 116.47 ft³
